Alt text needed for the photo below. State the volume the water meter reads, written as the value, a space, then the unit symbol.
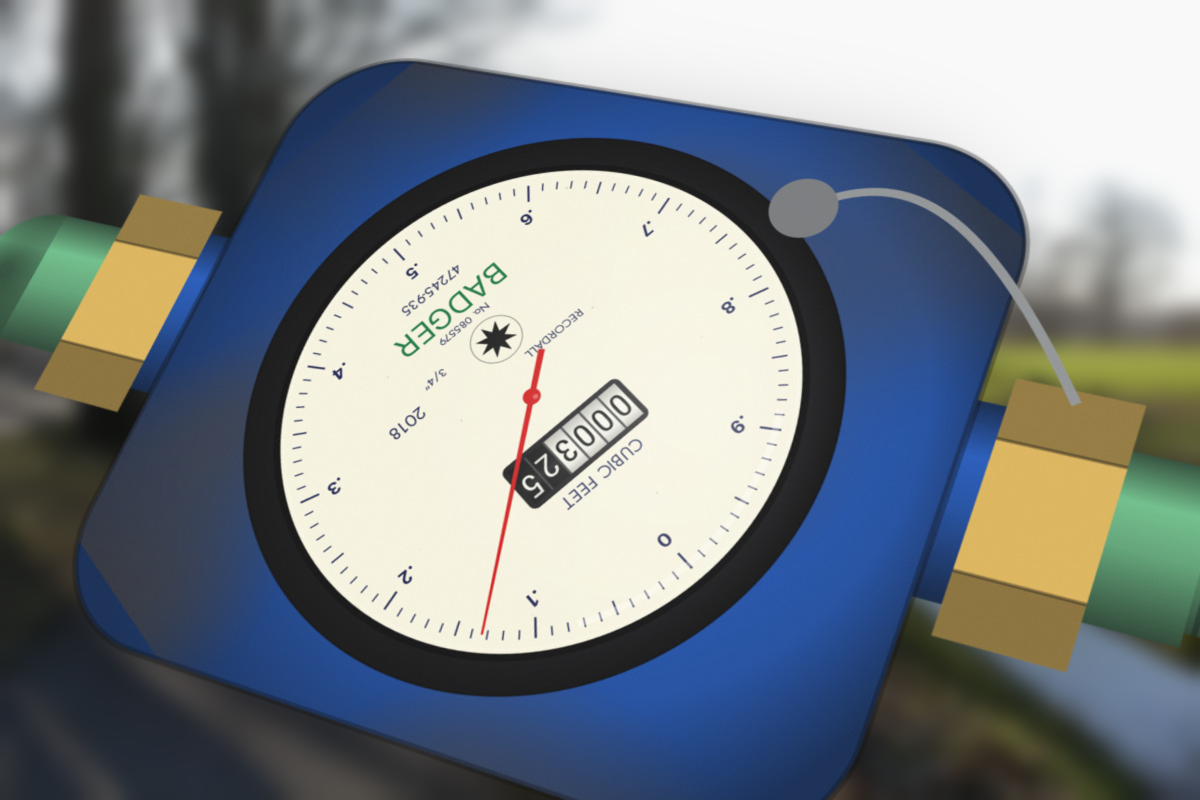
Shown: 325.13 ft³
